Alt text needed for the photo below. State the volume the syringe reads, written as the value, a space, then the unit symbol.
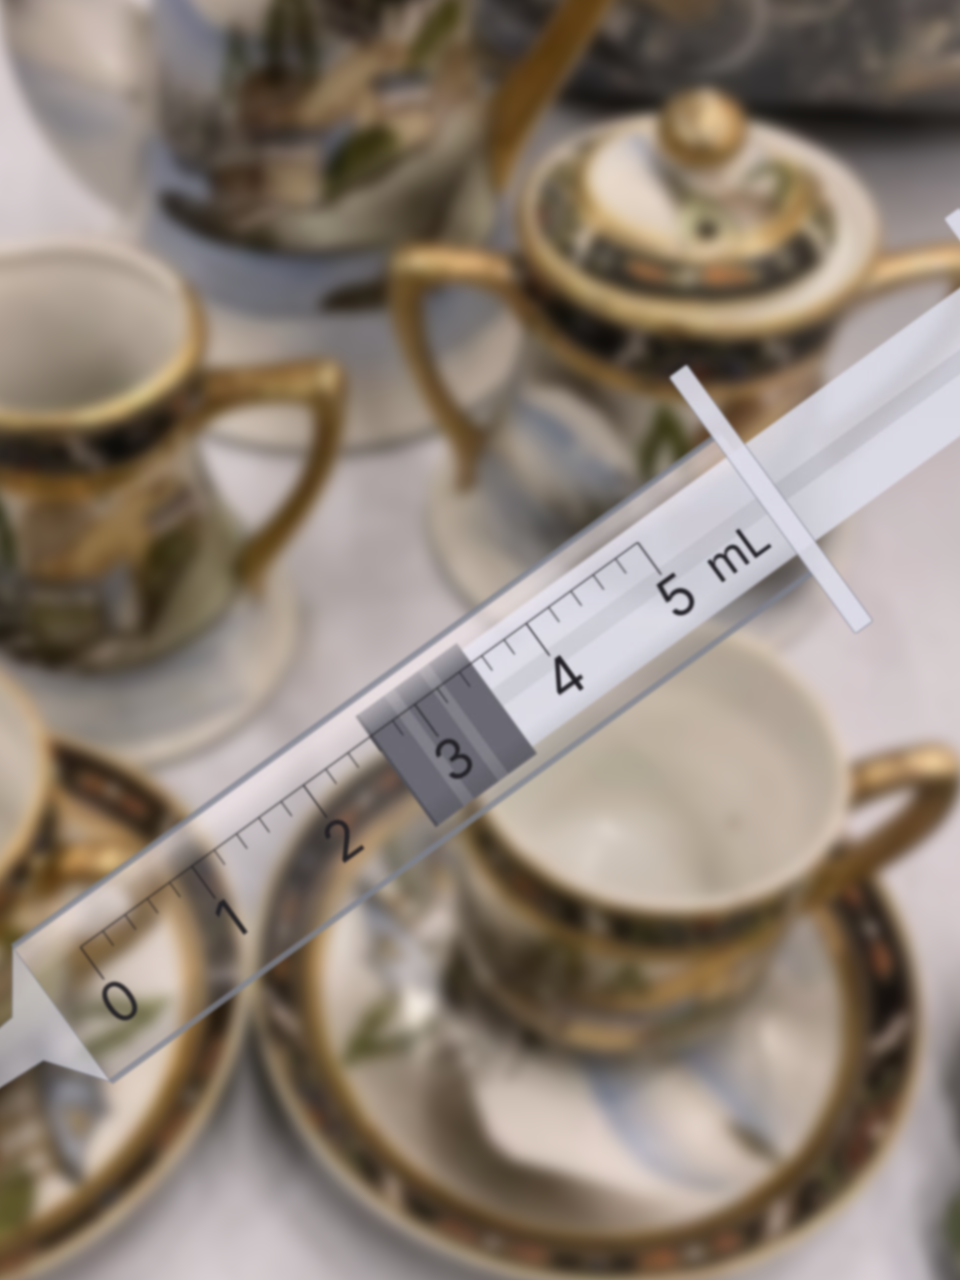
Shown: 2.6 mL
